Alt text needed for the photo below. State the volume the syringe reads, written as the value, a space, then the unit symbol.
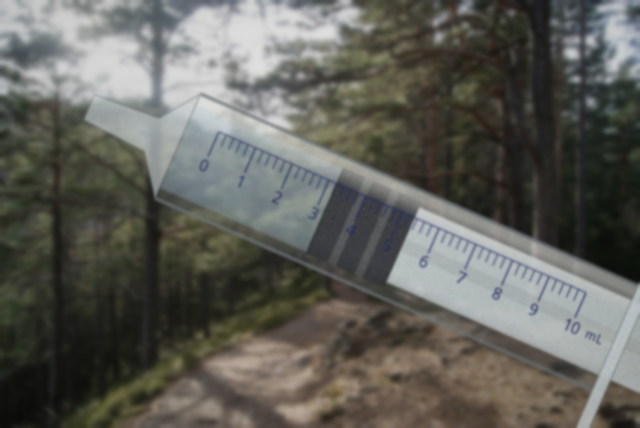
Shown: 3.2 mL
